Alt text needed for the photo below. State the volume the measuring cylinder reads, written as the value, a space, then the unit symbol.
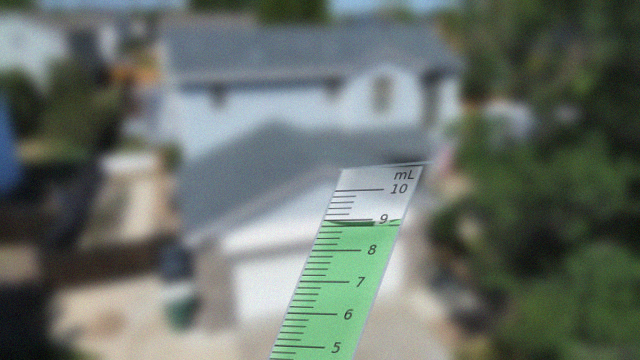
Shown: 8.8 mL
